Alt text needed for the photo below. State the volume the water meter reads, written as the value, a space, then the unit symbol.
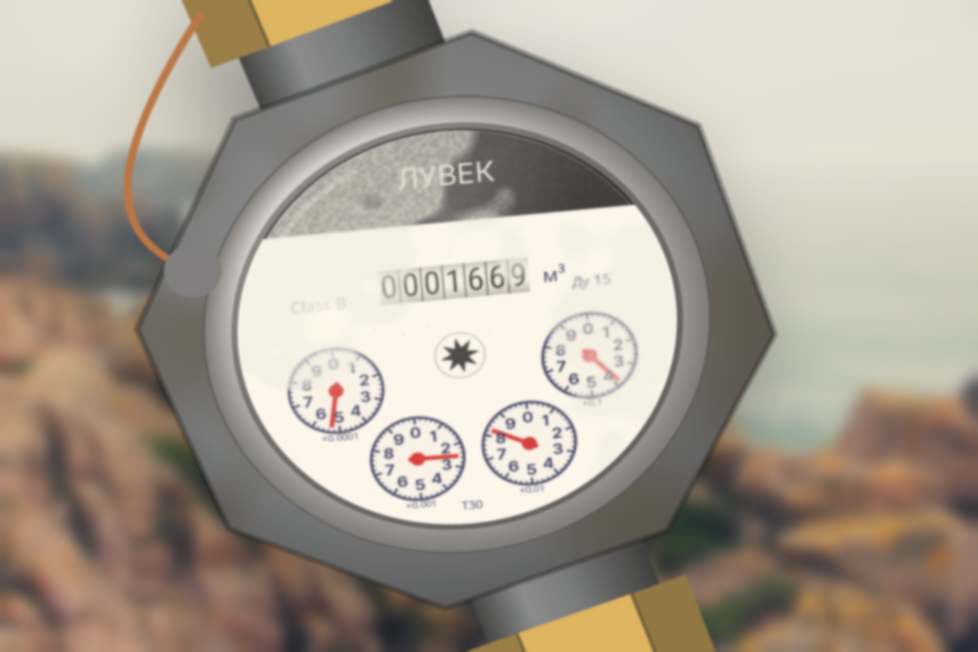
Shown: 1669.3825 m³
